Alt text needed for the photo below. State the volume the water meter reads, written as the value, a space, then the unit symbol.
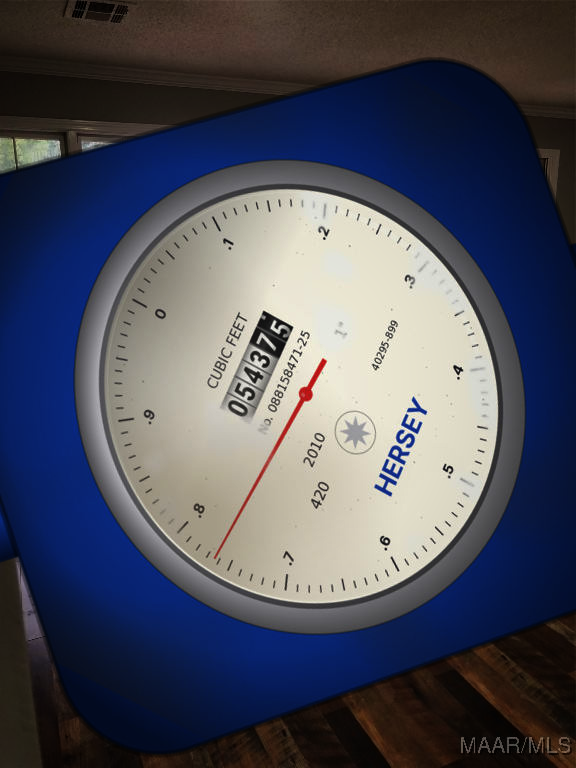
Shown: 54374.76 ft³
